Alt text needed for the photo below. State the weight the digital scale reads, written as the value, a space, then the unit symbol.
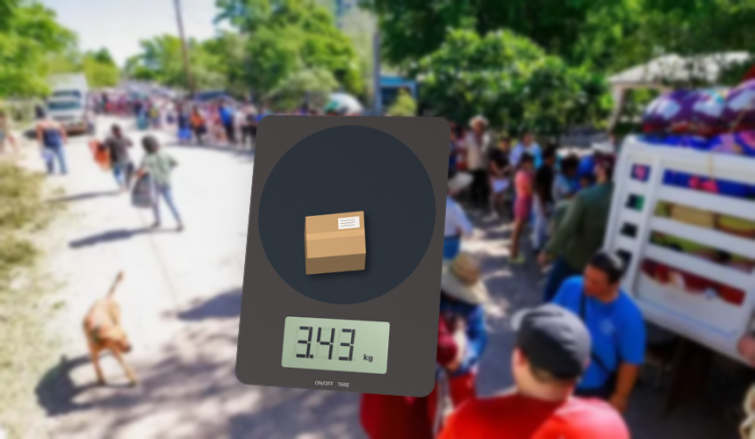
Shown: 3.43 kg
